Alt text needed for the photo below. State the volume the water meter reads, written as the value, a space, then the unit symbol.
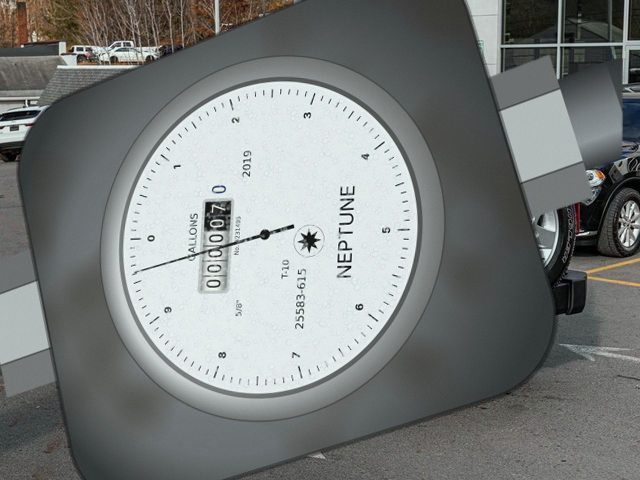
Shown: 69.6 gal
